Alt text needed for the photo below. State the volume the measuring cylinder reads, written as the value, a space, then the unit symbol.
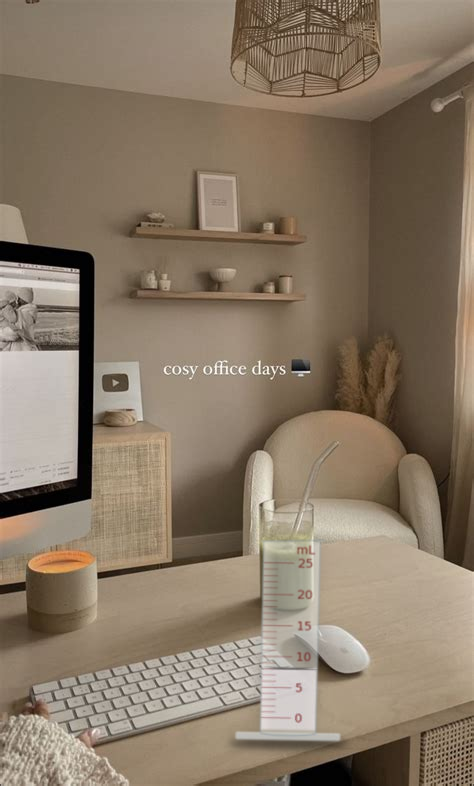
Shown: 8 mL
